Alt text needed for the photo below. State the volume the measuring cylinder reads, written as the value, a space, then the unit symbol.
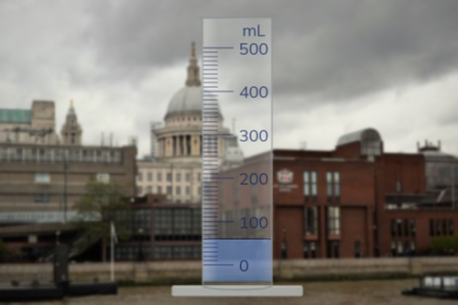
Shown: 60 mL
